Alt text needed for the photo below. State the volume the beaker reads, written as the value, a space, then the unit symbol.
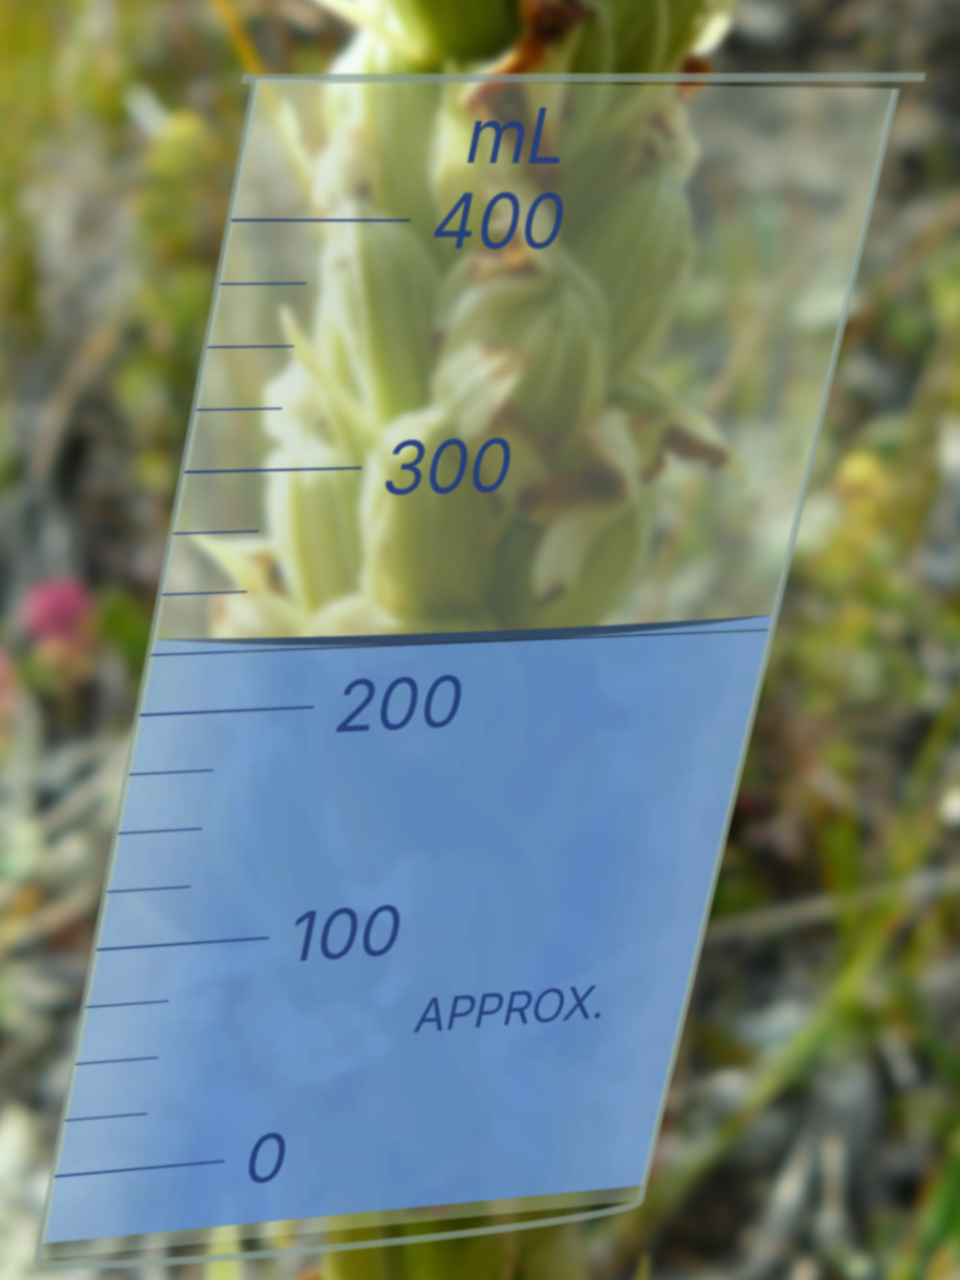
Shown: 225 mL
